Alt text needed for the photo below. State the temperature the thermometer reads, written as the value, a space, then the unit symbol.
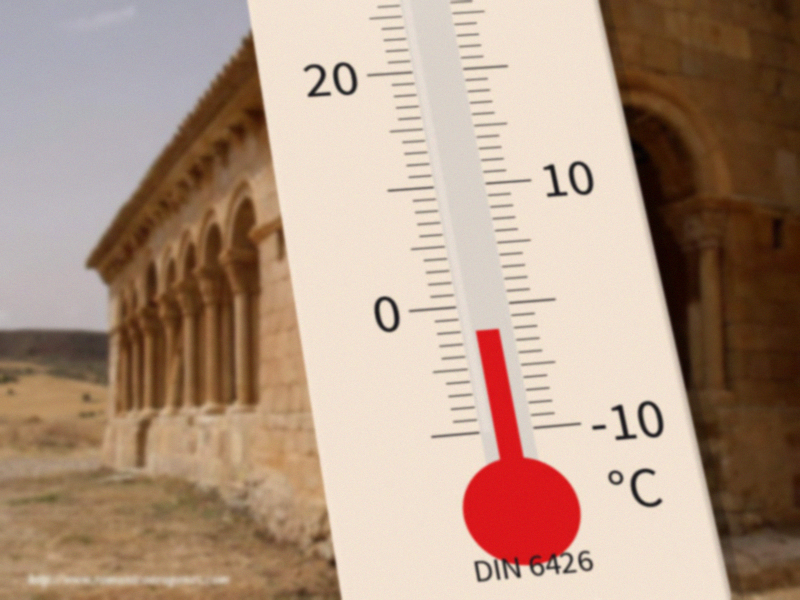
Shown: -2 °C
